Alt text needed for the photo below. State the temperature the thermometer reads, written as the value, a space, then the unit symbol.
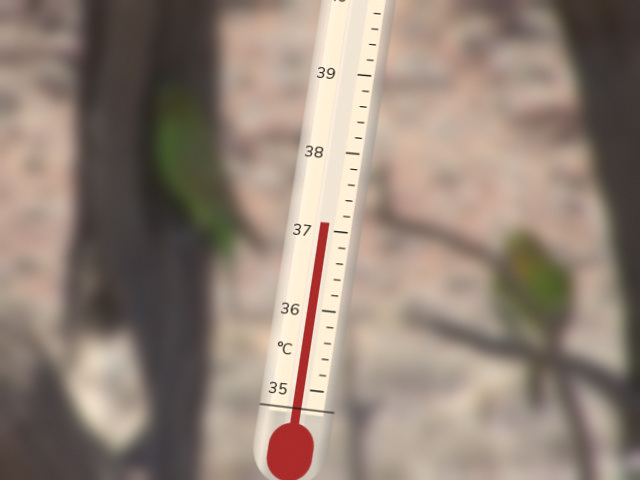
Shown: 37.1 °C
